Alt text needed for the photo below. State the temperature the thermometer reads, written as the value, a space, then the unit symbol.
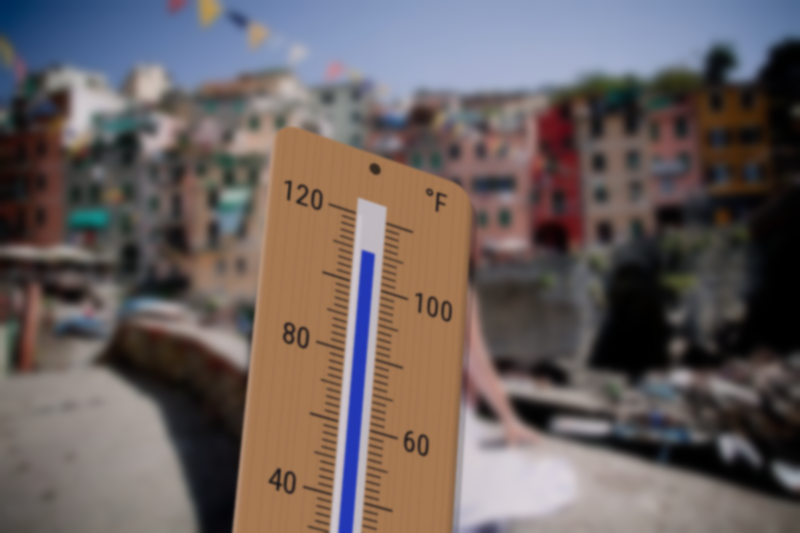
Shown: 110 °F
